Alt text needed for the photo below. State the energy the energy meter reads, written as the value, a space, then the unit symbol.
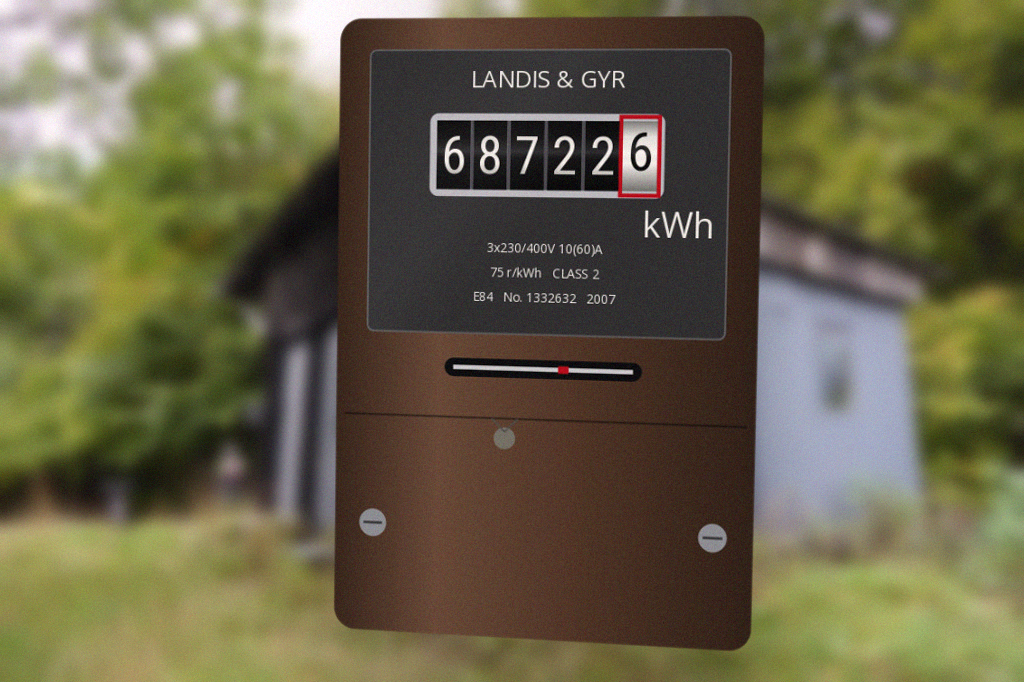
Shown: 68722.6 kWh
